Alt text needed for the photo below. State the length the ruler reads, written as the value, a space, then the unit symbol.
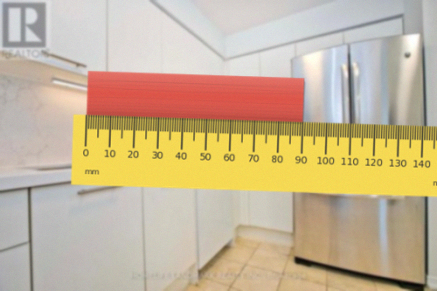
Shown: 90 mm
